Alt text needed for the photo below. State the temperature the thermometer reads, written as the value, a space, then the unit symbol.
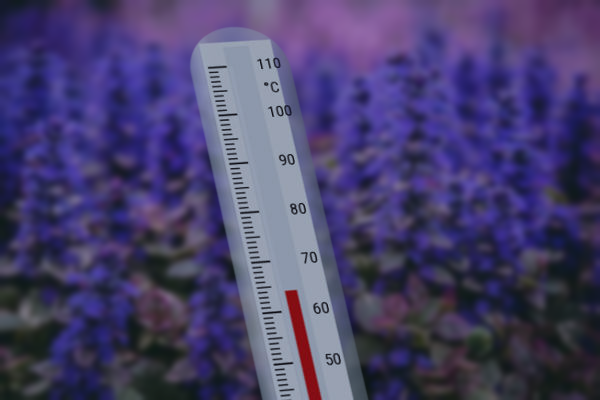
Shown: 64 °C
